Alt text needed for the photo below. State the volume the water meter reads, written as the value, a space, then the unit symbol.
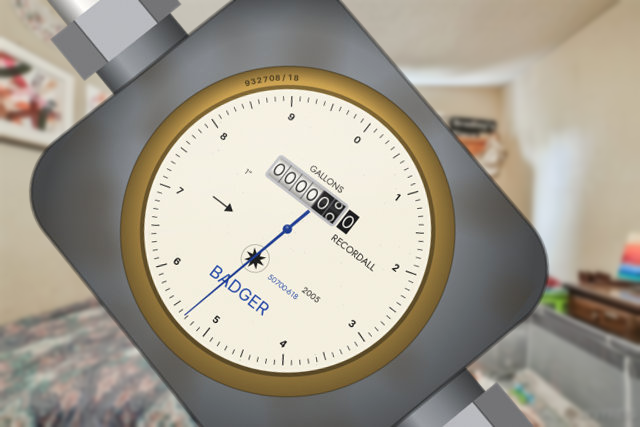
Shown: 85.3 gal
